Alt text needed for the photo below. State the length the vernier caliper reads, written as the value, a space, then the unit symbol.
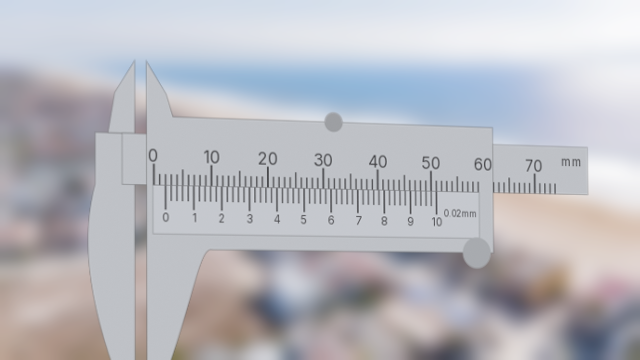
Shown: 2.0 mm
